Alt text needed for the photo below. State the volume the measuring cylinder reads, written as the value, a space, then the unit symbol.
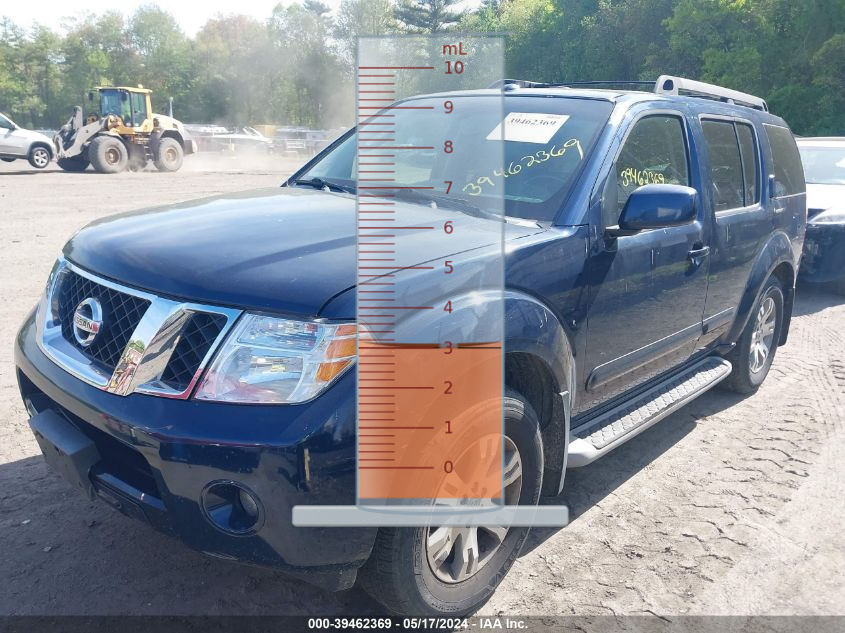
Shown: 3 mL
